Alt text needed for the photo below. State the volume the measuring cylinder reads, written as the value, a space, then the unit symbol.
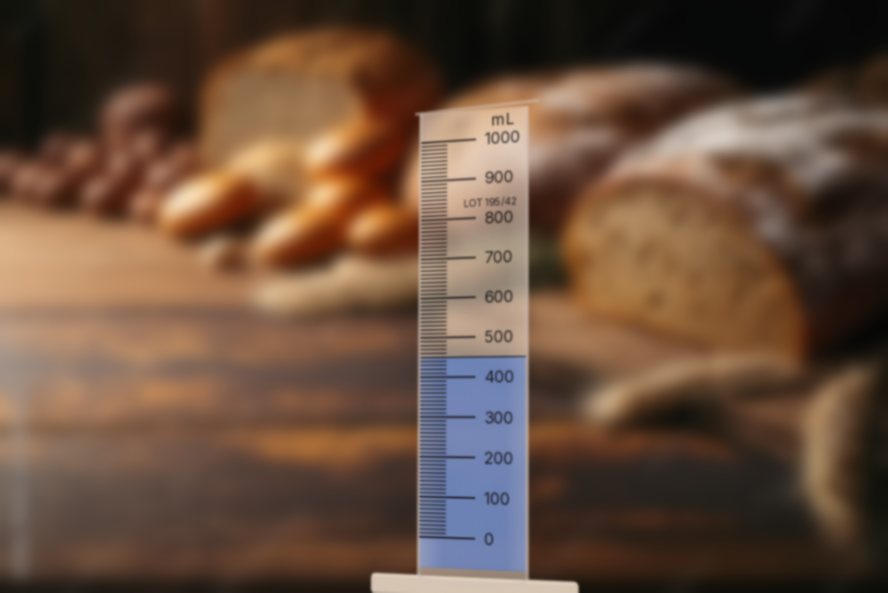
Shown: 450 mL
